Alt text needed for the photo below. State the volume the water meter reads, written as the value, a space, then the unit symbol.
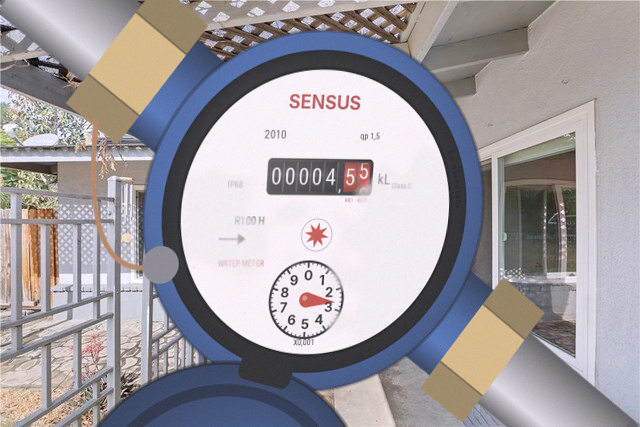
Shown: 4.552 kL
